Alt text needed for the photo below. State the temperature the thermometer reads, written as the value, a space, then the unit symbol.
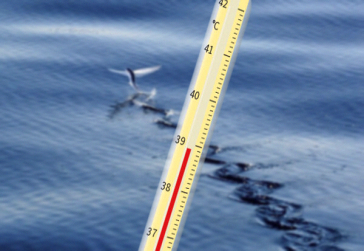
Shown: 38.9 °C
